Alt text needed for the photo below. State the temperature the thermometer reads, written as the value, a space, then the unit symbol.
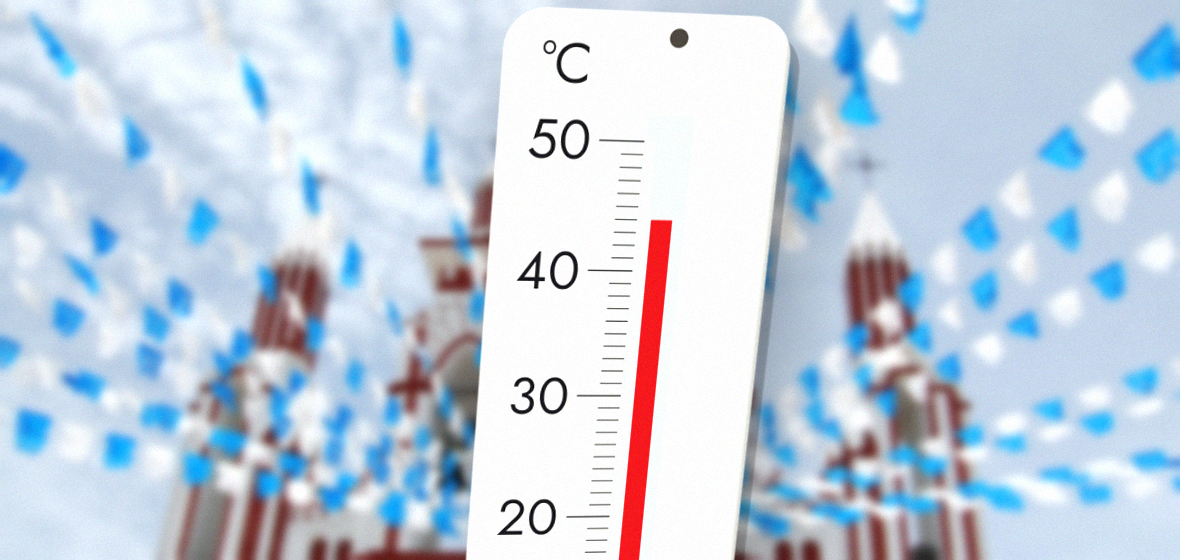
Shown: 44 °C
